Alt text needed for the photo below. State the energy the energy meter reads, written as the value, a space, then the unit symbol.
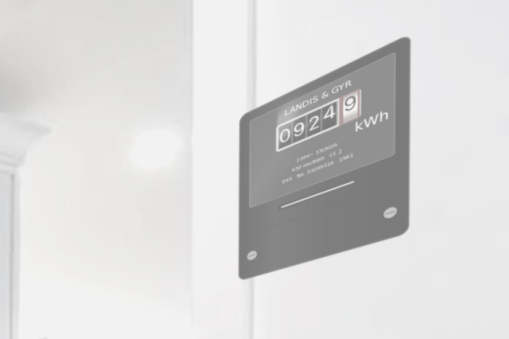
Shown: 924.9 kWh
